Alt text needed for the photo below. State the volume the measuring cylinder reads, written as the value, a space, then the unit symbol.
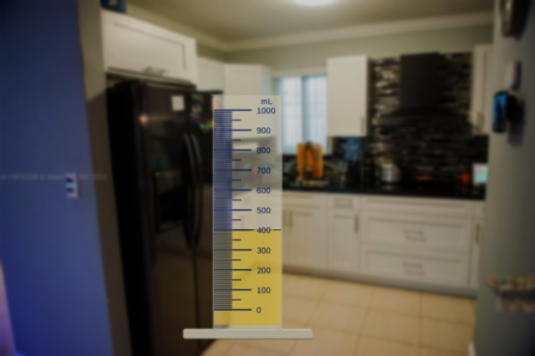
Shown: 400 mL
